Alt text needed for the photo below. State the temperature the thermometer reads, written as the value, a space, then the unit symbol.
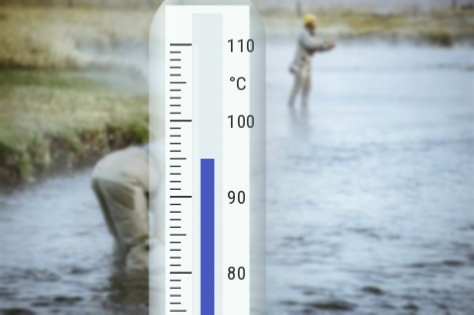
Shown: 95 °C
